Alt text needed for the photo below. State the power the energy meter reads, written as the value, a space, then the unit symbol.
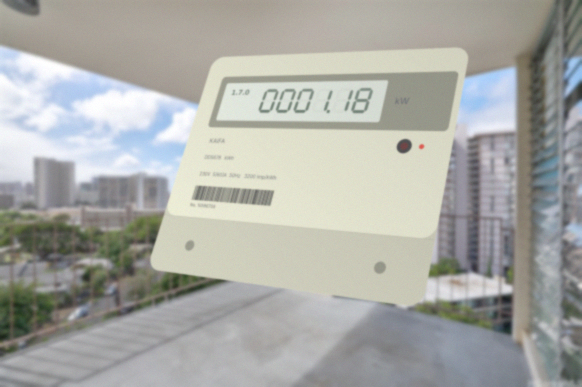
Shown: 1.18 kW
